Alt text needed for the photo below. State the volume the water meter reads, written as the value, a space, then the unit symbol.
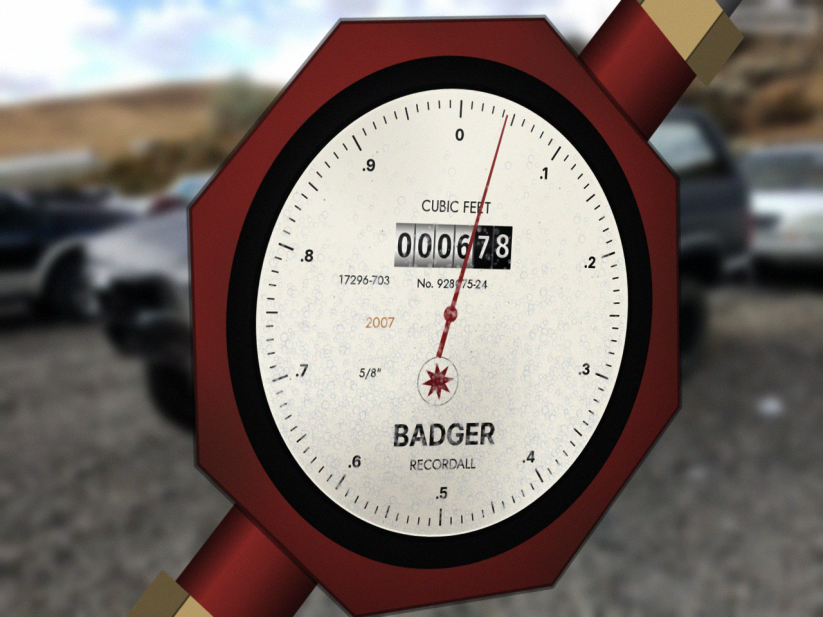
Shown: 678.04 ft³
